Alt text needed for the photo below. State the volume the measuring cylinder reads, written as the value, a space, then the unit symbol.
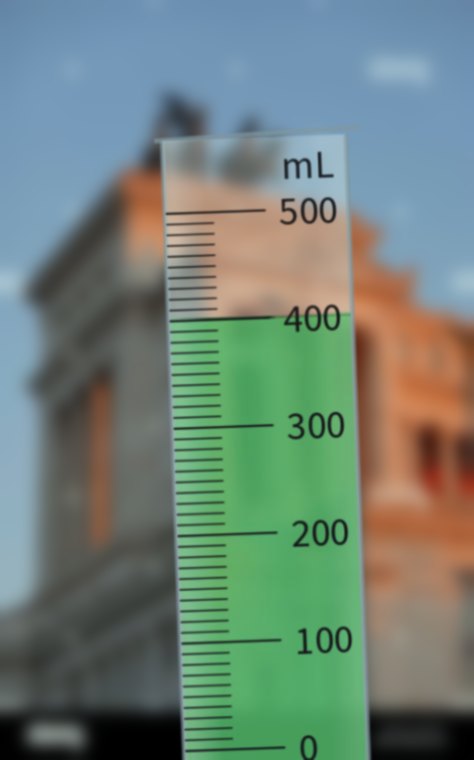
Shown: 400 mL
